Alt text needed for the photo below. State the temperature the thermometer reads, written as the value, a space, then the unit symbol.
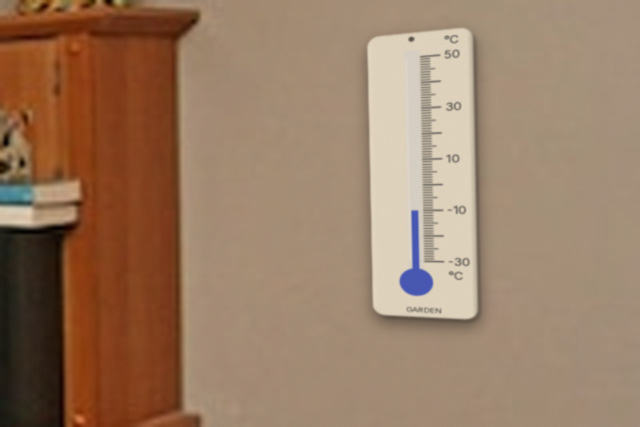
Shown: -10 °C
